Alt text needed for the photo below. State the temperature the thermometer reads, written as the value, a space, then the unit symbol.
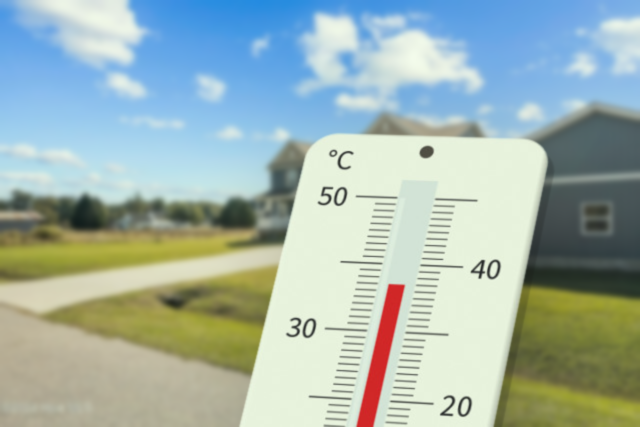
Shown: 37 °C
